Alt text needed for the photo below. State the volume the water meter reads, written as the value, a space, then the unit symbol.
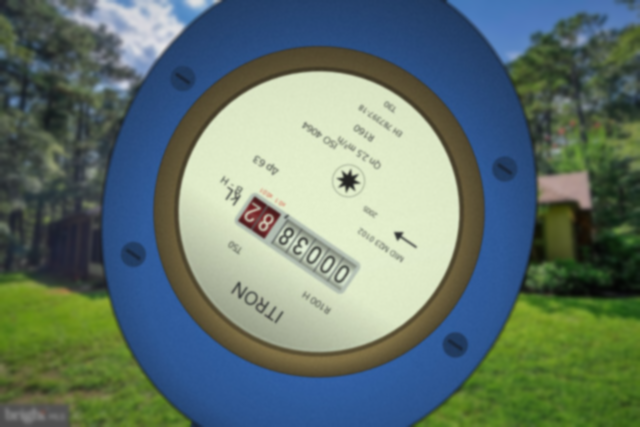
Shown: 38.82 kL
